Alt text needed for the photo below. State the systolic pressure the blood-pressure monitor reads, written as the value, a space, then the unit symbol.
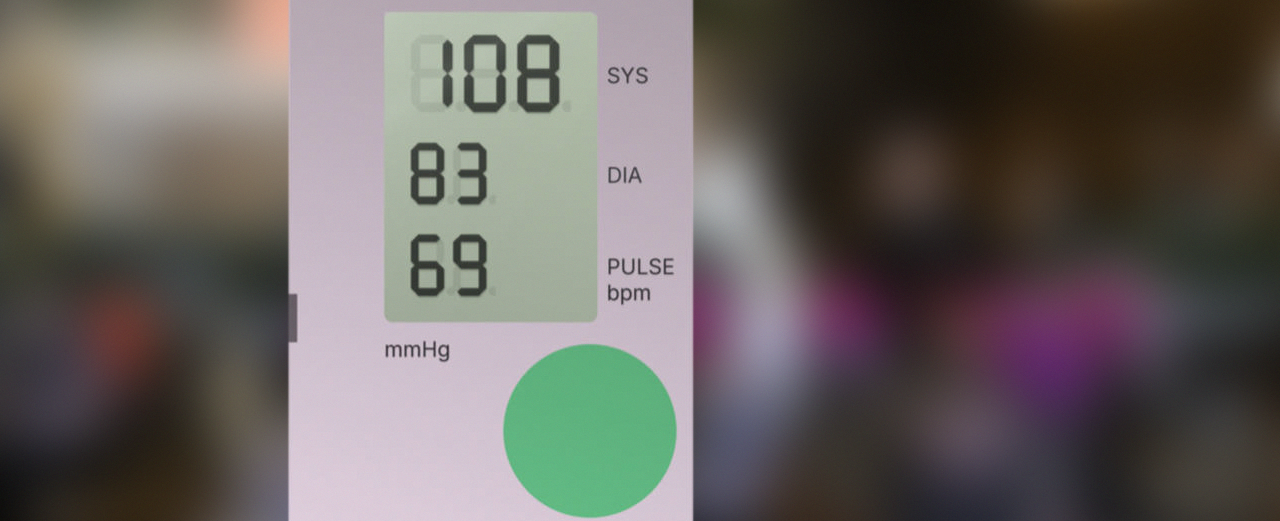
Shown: 108 mmHg
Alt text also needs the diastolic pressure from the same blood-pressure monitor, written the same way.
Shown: 83 mmHg
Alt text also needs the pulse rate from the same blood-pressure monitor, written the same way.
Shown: 69 bpm
